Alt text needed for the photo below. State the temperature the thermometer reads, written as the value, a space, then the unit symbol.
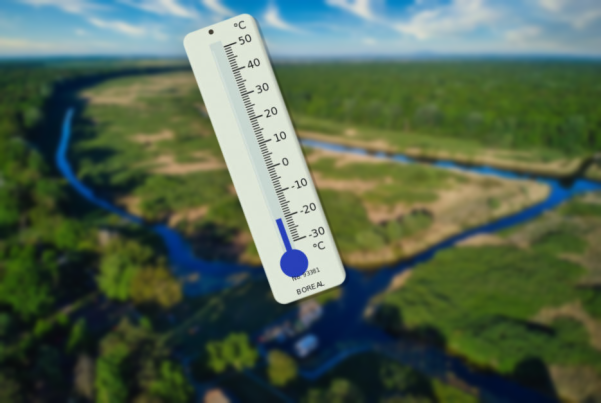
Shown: -20 °C
